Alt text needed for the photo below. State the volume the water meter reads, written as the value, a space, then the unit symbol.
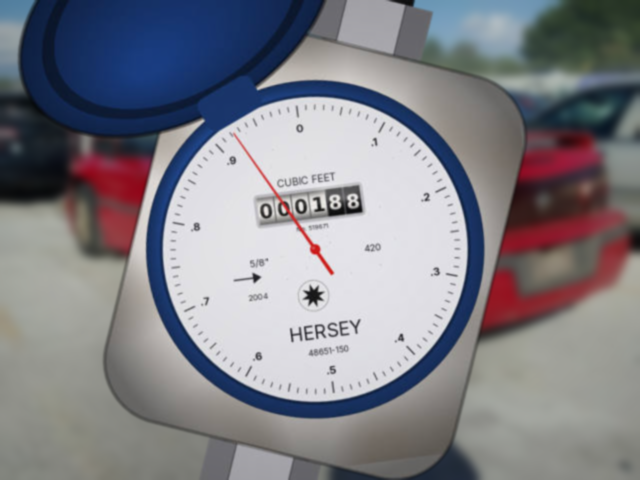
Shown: 187.92 ft³
